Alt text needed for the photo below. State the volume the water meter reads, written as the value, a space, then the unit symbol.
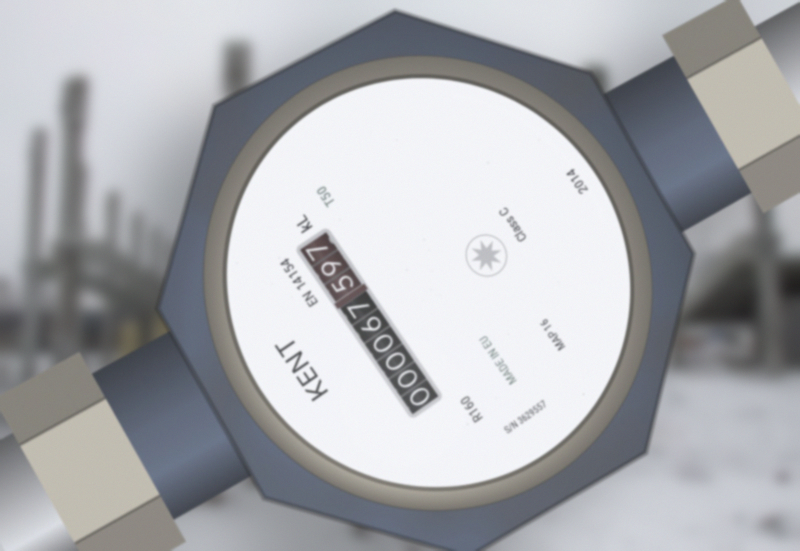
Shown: 67.597 kL
